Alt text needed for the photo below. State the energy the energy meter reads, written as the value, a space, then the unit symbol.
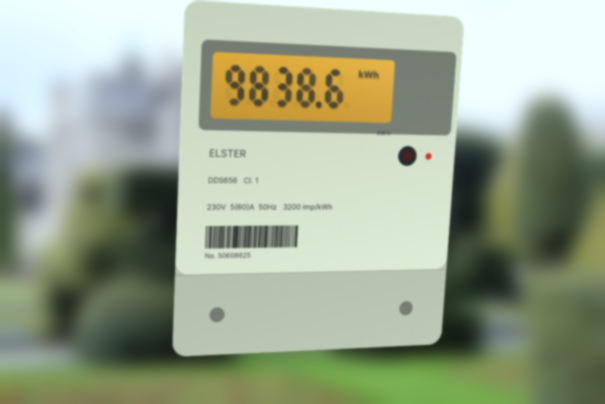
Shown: 9838.6 kWh
